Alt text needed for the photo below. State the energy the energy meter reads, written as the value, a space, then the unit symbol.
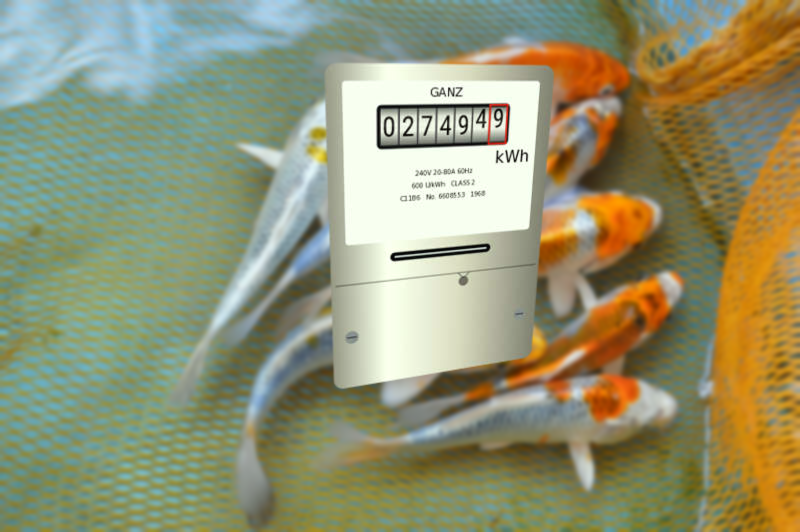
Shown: 27494.9 kWh
